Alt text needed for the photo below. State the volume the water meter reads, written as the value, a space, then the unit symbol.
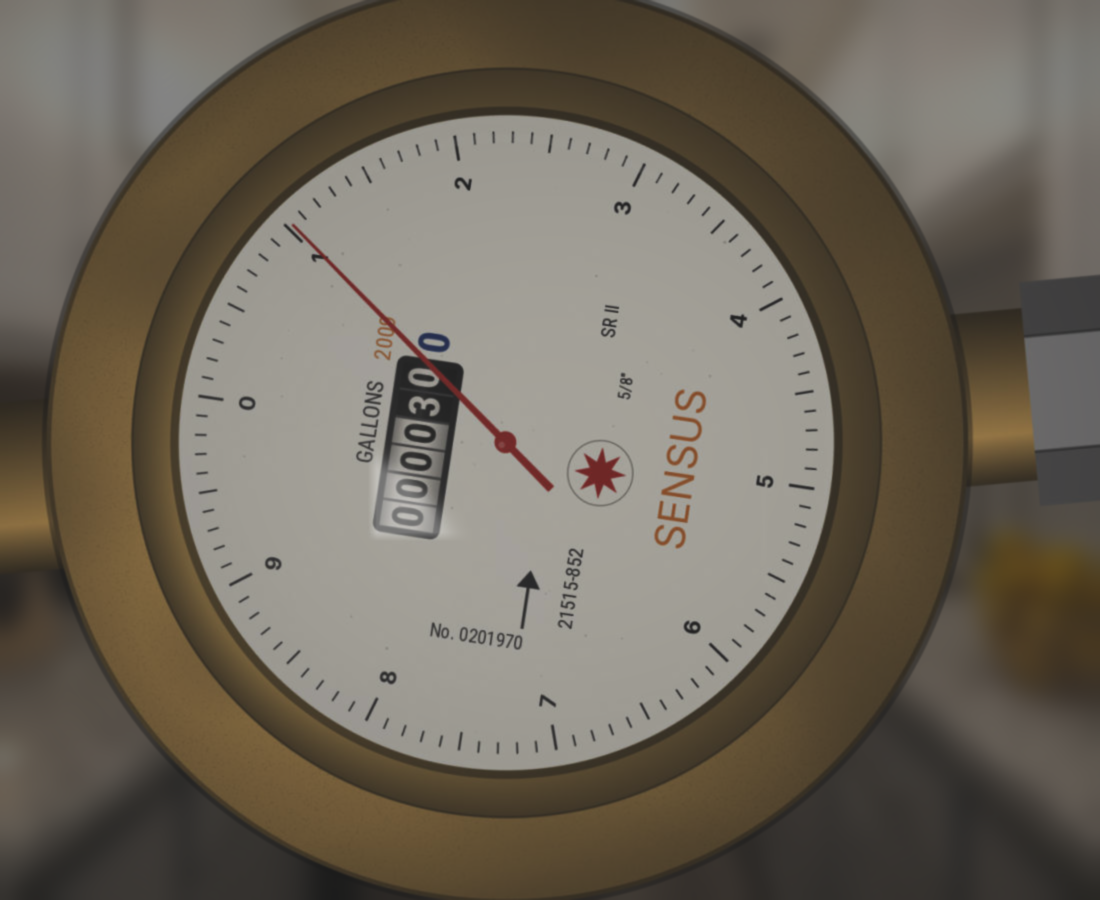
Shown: 301.0 gal
